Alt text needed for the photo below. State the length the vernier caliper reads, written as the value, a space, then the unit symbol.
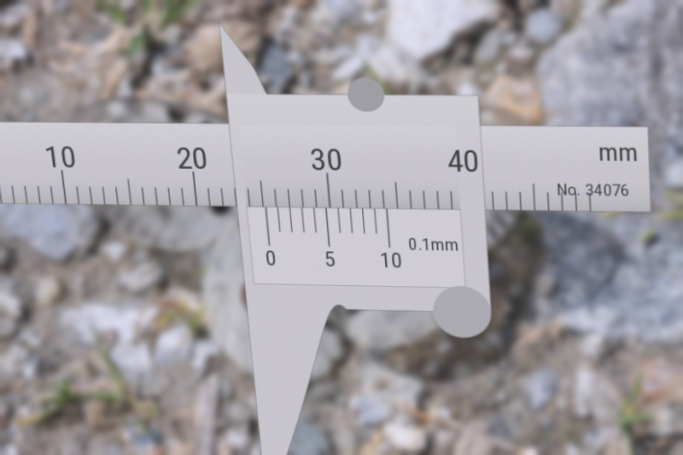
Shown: 25.2 mm
